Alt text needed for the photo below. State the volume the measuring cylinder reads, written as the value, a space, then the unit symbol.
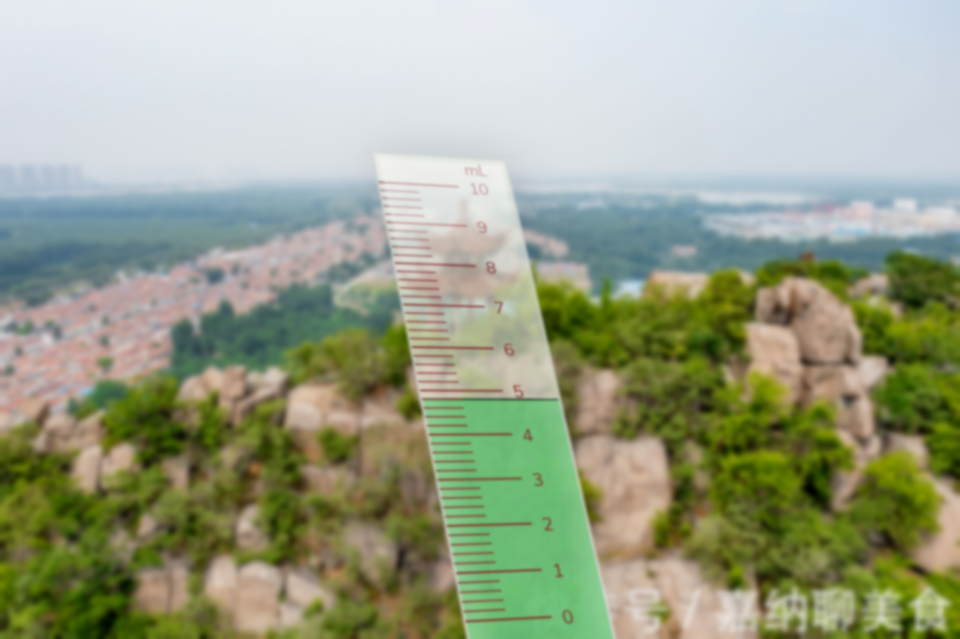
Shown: 4.8 mL
